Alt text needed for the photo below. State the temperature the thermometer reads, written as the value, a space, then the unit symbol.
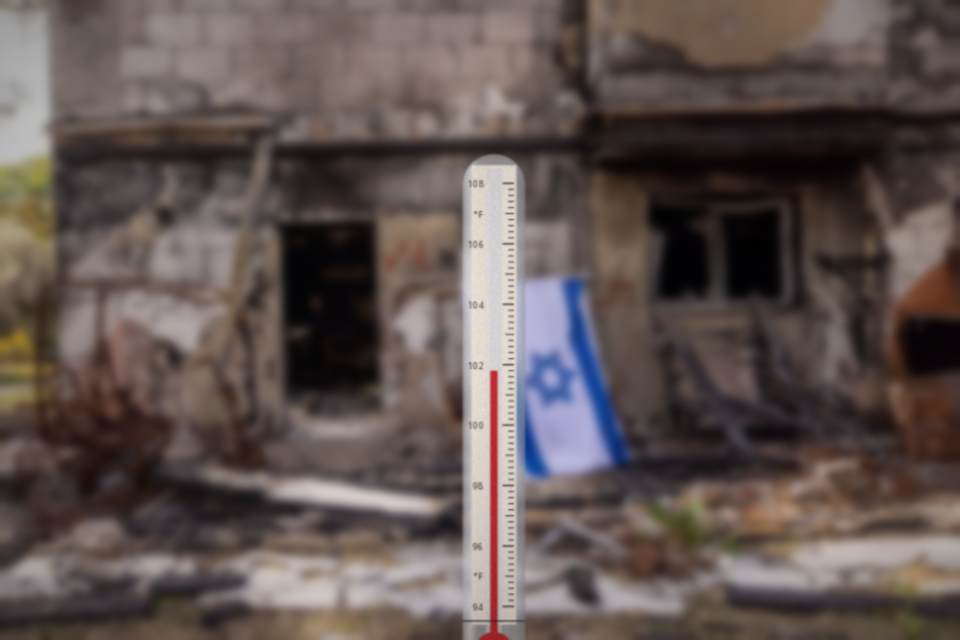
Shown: 101.8 °F
